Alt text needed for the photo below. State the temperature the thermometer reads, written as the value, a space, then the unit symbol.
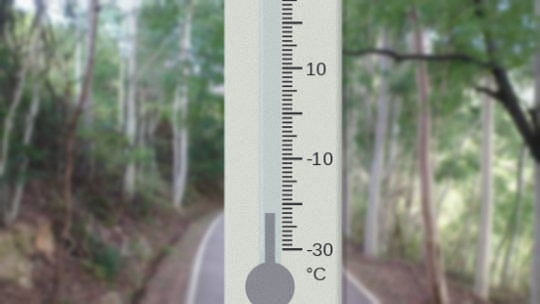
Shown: -22 °C
